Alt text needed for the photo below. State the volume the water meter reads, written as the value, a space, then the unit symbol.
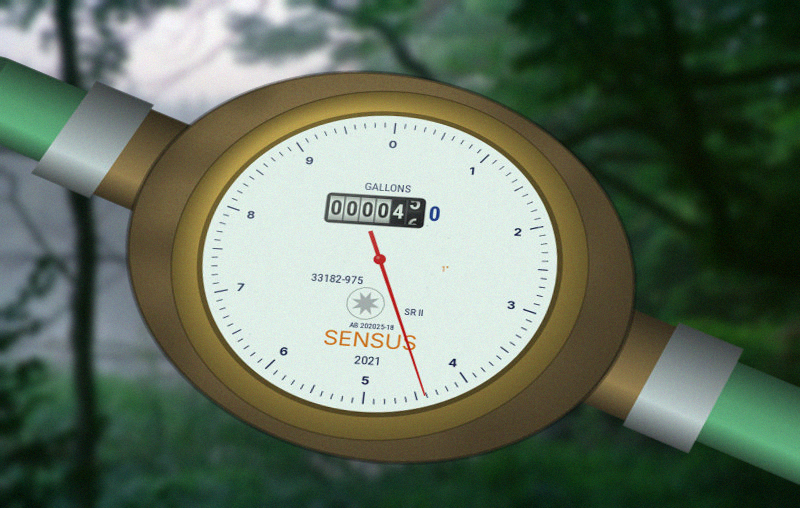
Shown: 454.4 gal
